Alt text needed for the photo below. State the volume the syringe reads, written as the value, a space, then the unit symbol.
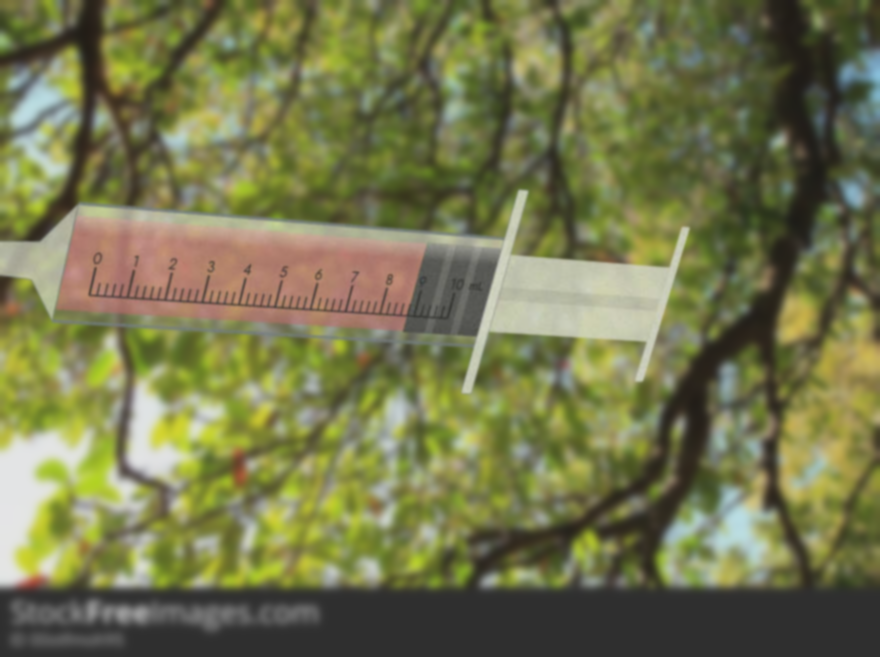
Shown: 8.8 mL
